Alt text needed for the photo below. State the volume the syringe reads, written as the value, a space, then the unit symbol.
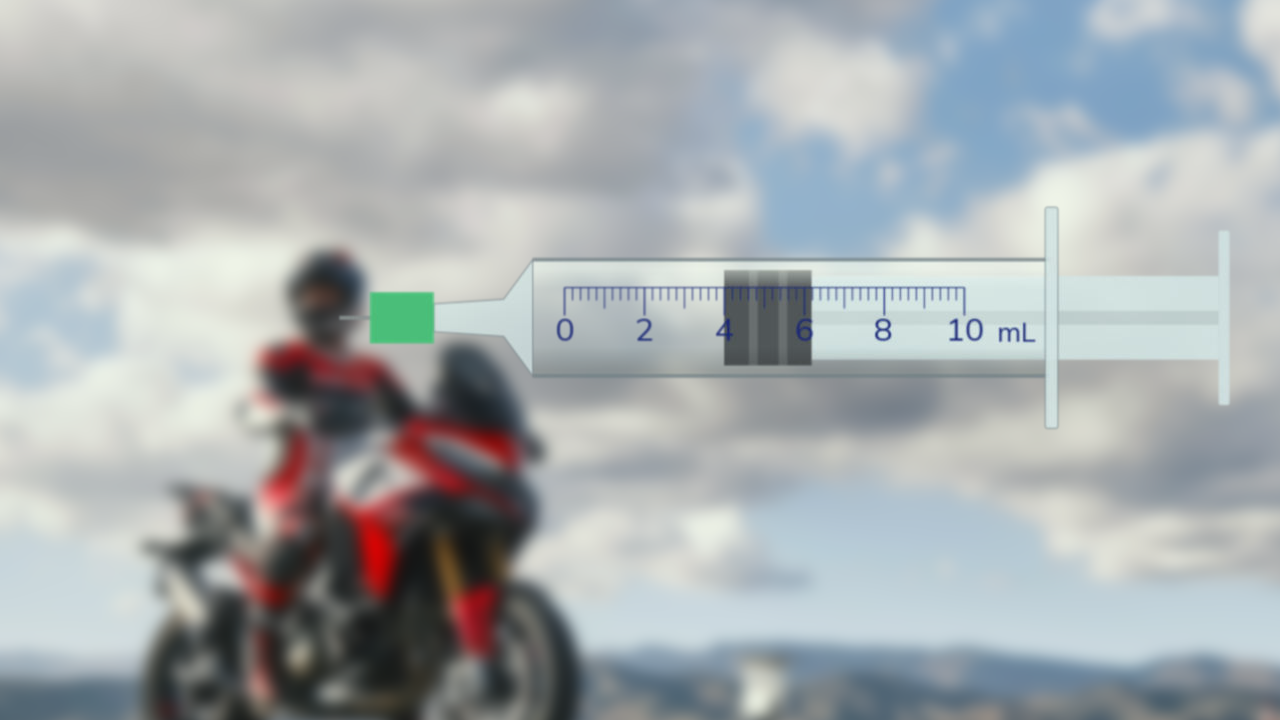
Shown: 4 mL
